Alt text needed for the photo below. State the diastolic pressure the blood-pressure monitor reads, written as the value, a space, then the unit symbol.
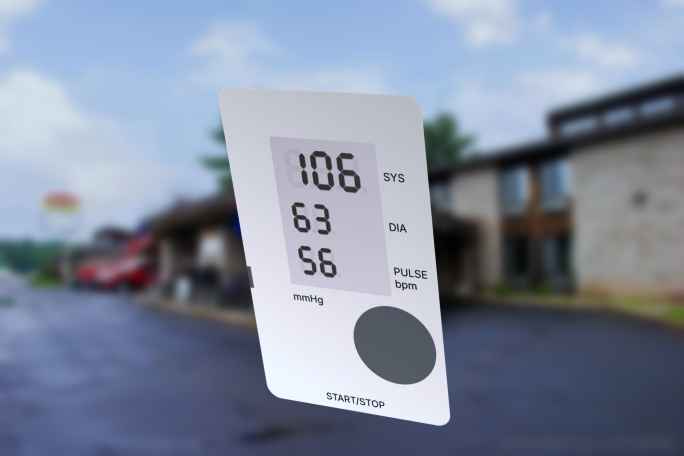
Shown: 63 mmHg
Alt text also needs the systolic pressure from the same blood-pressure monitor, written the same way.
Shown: 106 mmHg
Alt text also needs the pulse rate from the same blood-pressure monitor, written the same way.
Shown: 56 bpm
